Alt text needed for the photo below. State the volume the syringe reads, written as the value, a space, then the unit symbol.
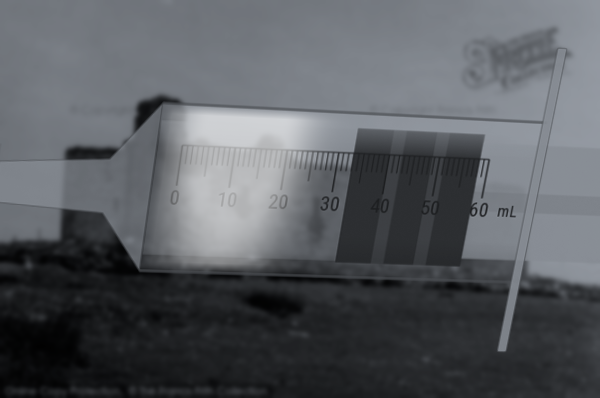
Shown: 33 mL
